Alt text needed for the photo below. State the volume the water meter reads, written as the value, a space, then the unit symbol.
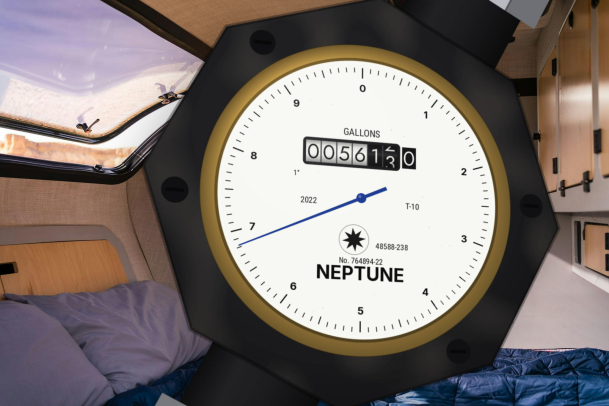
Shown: 56126.8 gal
